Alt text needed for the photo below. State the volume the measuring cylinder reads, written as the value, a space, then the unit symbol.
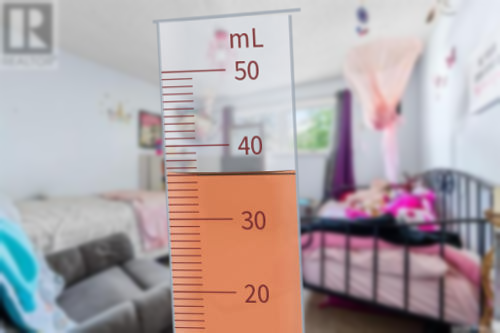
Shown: 36 mL
